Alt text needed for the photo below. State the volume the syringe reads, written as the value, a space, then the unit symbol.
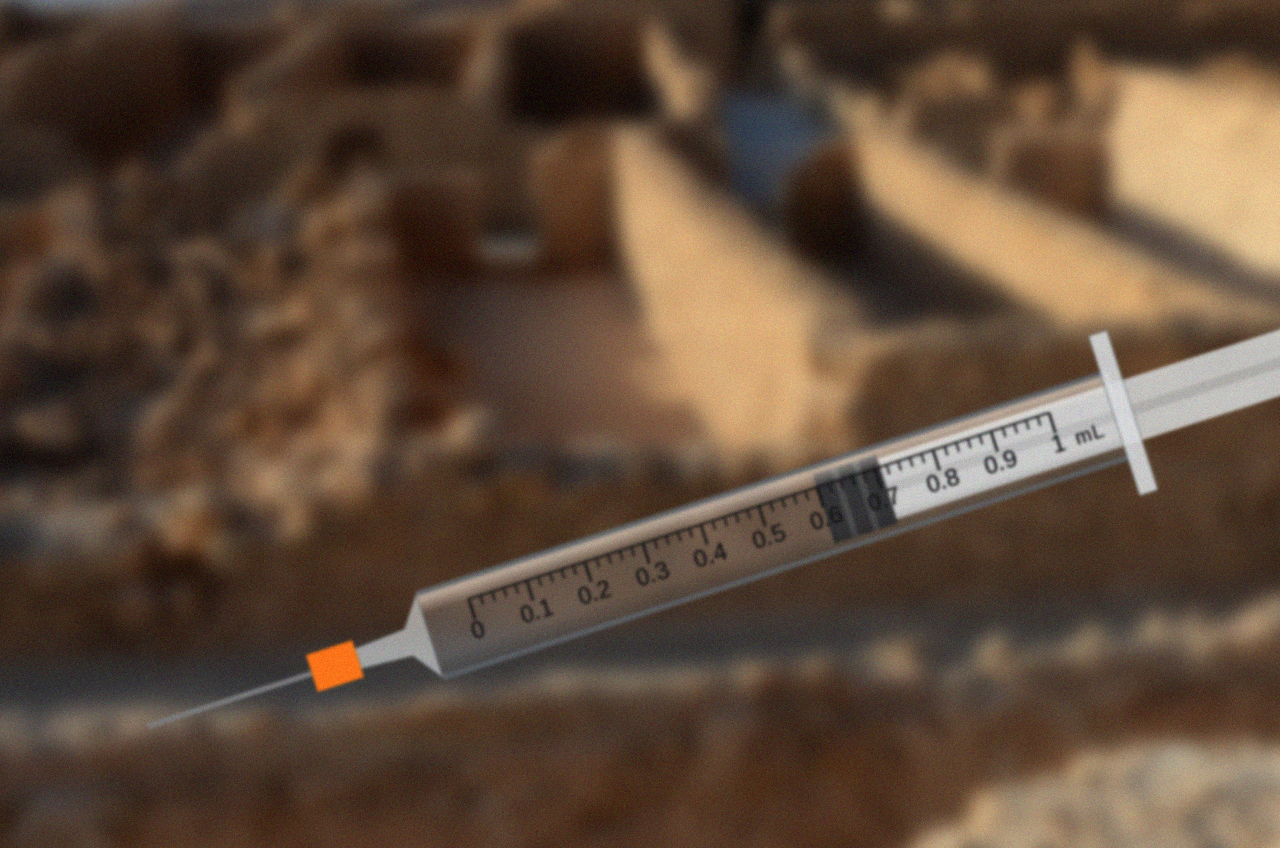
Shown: 0.6 mL
